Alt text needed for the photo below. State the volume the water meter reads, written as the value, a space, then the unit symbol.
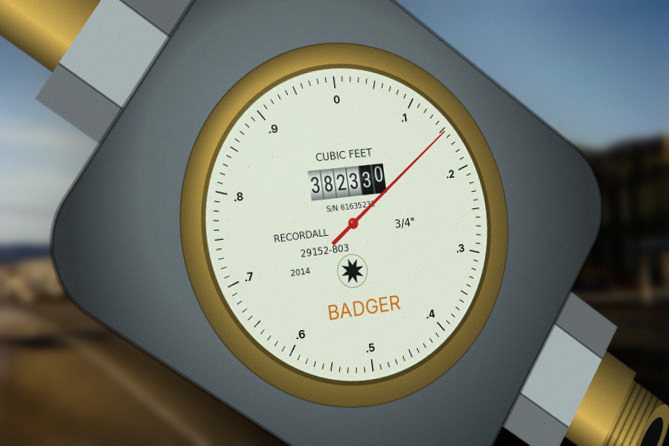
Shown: 382330.15 ft³
